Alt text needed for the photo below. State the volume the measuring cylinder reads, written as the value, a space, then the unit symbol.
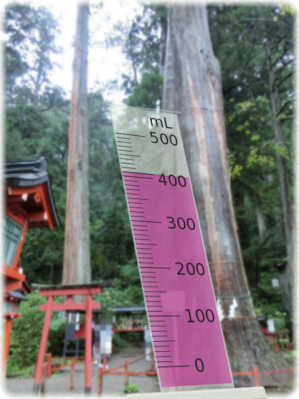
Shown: 410 mL
